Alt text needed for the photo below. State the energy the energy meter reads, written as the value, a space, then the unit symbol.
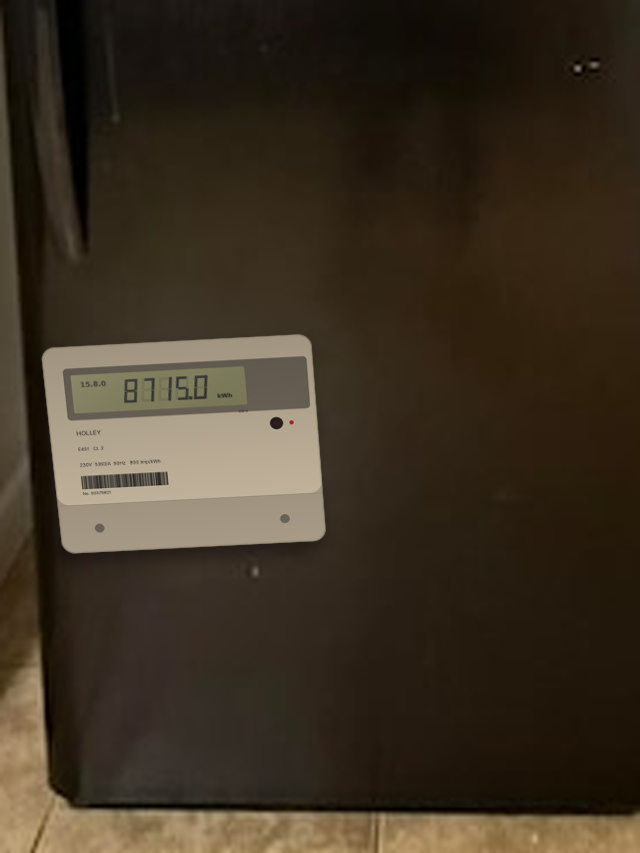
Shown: 8715.0 kWh
